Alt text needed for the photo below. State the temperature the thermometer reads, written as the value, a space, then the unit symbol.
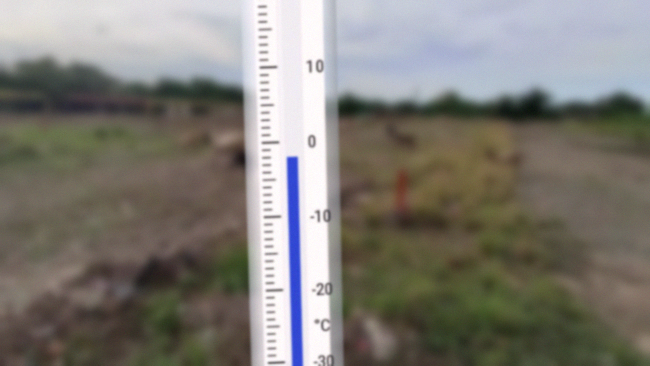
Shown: -2 °C
